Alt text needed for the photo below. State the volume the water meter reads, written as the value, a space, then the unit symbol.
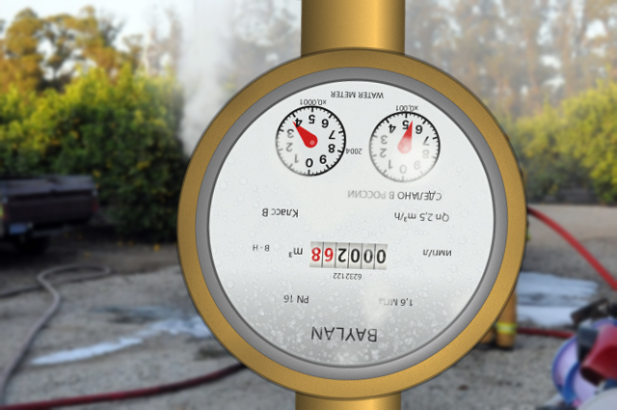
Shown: 2.6853 m³
